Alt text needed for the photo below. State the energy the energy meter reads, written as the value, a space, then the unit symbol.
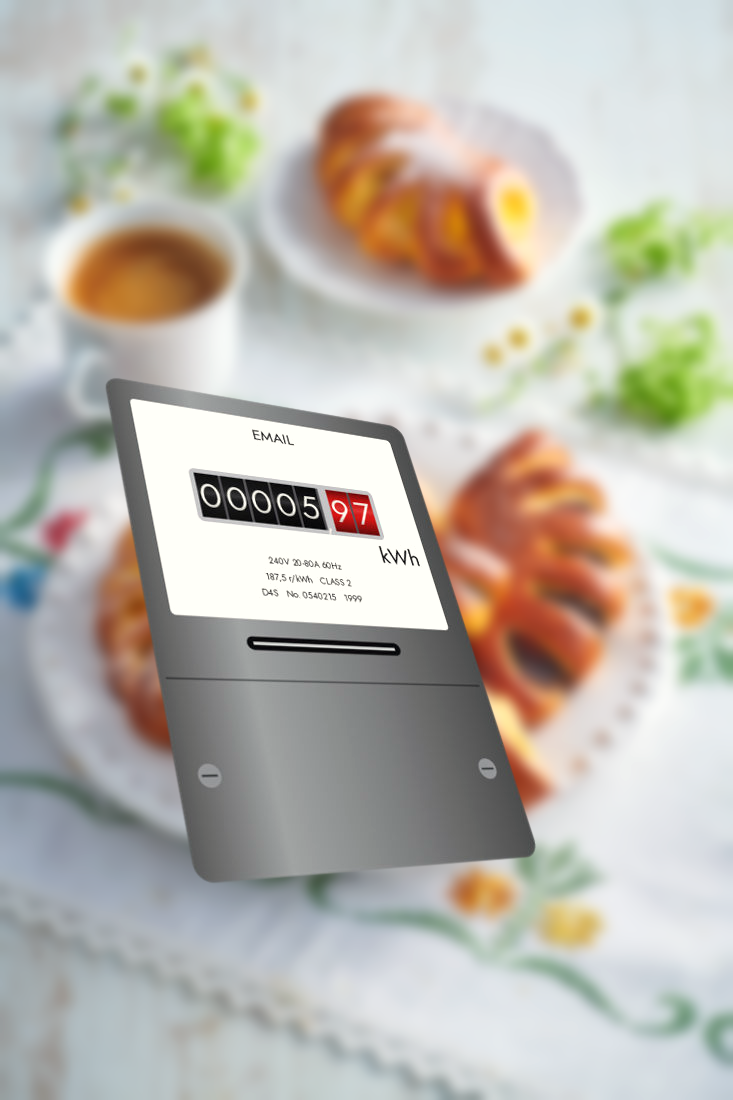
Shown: 5.97 kWh
